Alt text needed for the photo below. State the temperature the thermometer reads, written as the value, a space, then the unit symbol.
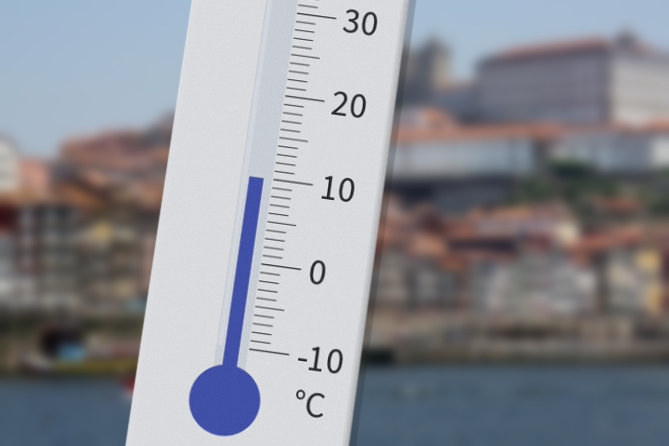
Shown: 10 °C
